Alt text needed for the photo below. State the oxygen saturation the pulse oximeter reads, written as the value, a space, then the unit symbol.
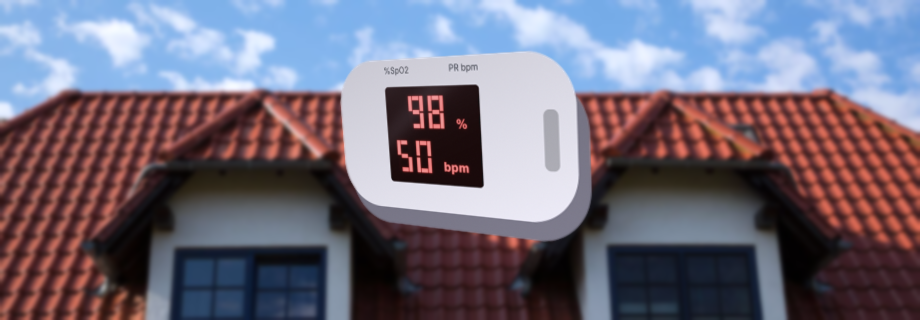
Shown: 98 %
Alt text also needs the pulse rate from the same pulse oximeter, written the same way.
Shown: 50 bpm
